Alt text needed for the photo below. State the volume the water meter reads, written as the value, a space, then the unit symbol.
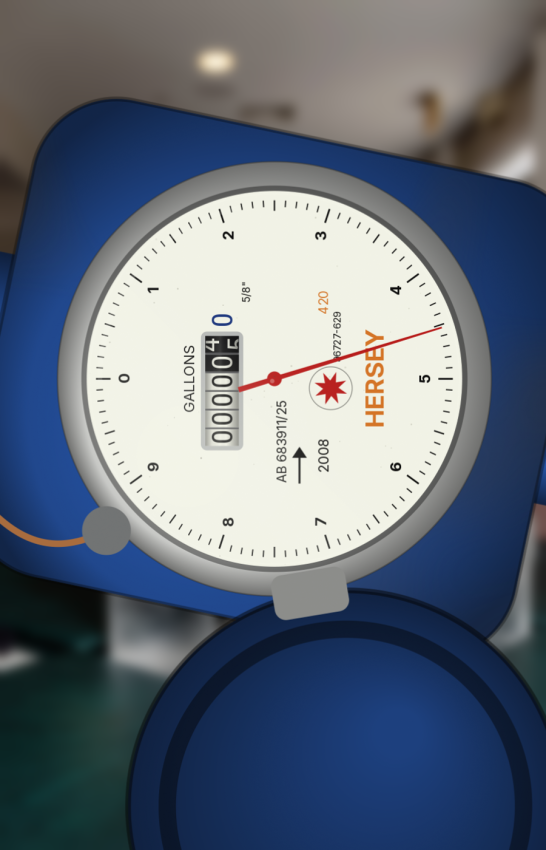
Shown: 44.5 gal
